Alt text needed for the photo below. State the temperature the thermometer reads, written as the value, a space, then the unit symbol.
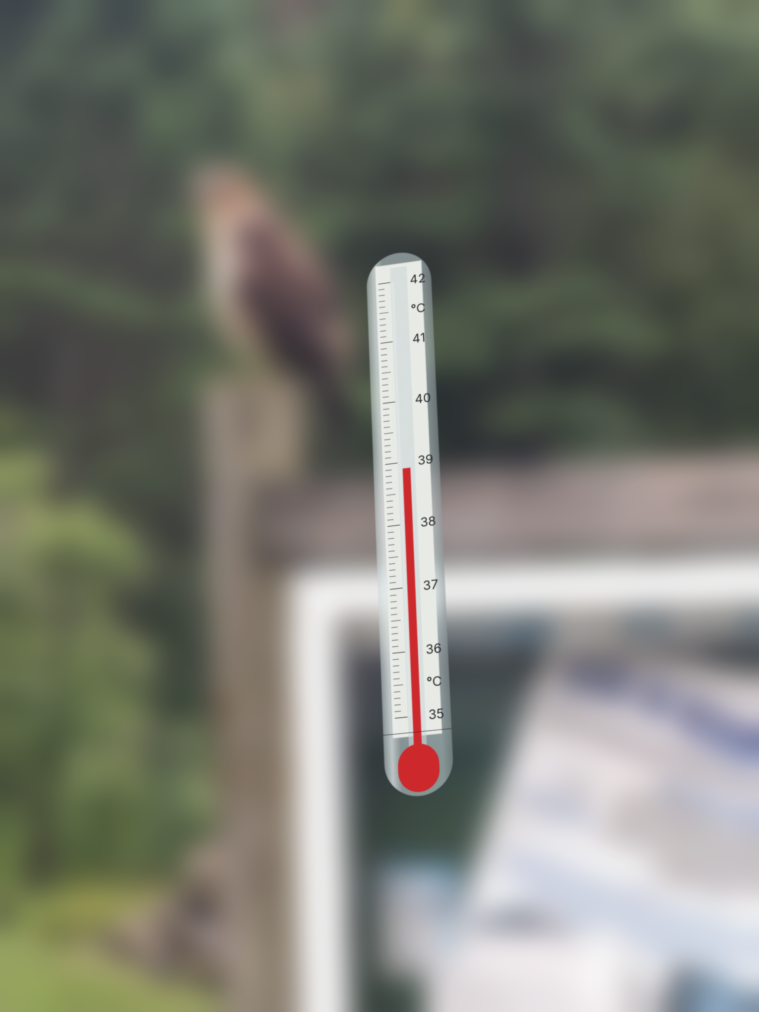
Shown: 38.9 °C
